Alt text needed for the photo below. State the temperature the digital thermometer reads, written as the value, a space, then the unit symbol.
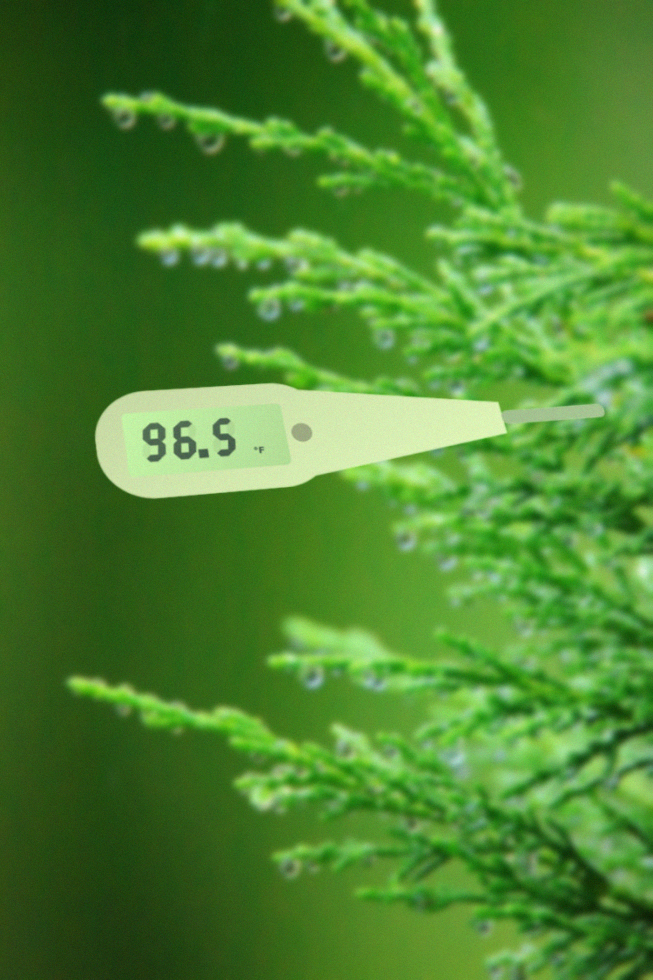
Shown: 96.5 °F
